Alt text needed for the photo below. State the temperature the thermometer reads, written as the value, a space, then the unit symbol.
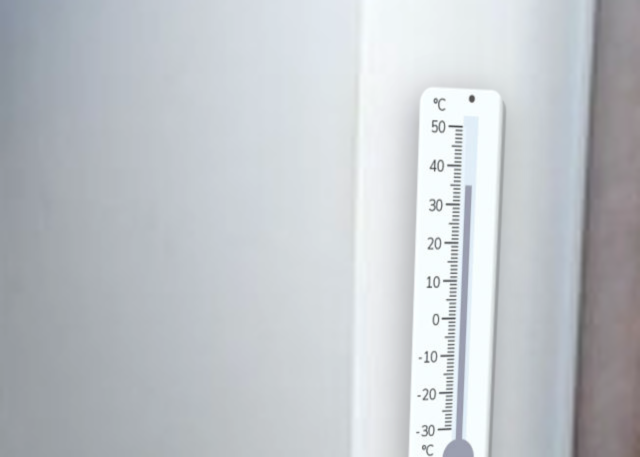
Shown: 35 °C
